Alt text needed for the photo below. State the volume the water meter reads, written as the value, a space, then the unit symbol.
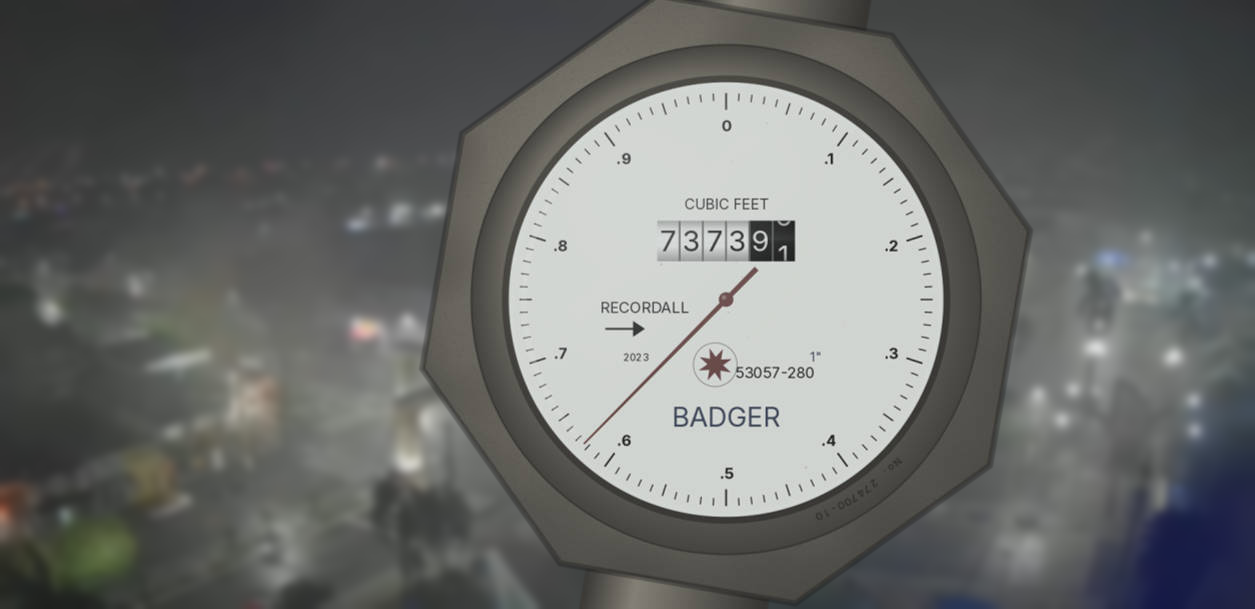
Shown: 737390.62 ft³
